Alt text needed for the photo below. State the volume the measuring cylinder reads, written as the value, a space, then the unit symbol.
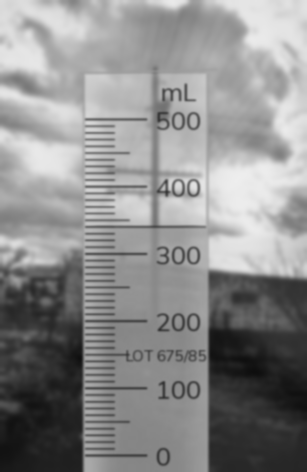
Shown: 340 mL
